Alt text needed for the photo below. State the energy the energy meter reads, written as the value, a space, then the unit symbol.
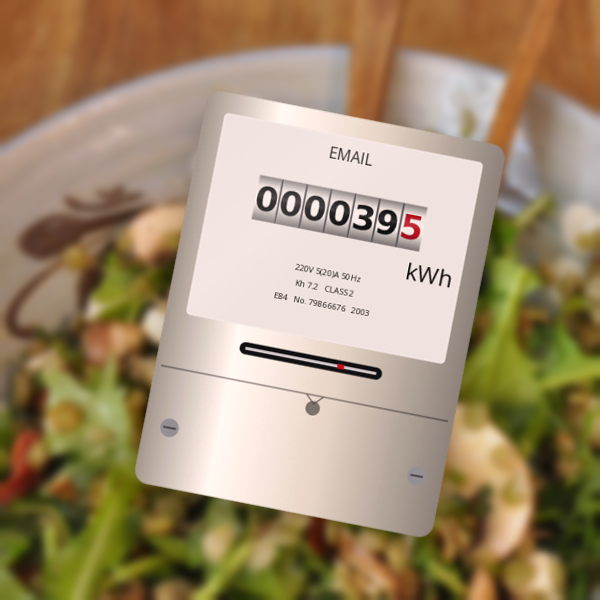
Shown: 39.5 kWh
